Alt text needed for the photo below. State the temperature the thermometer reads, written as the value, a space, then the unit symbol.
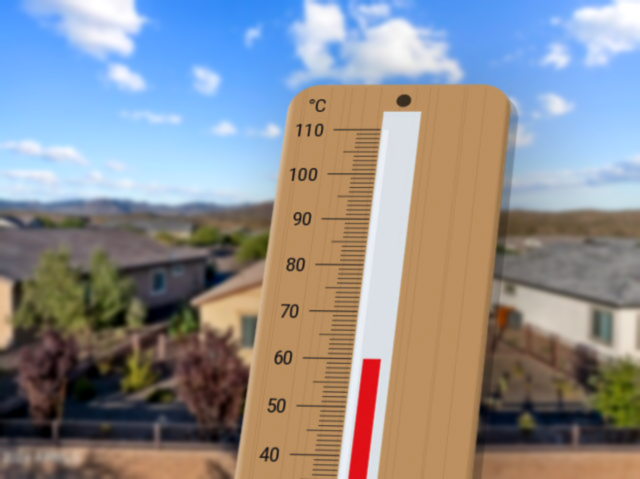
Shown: 60 °C
